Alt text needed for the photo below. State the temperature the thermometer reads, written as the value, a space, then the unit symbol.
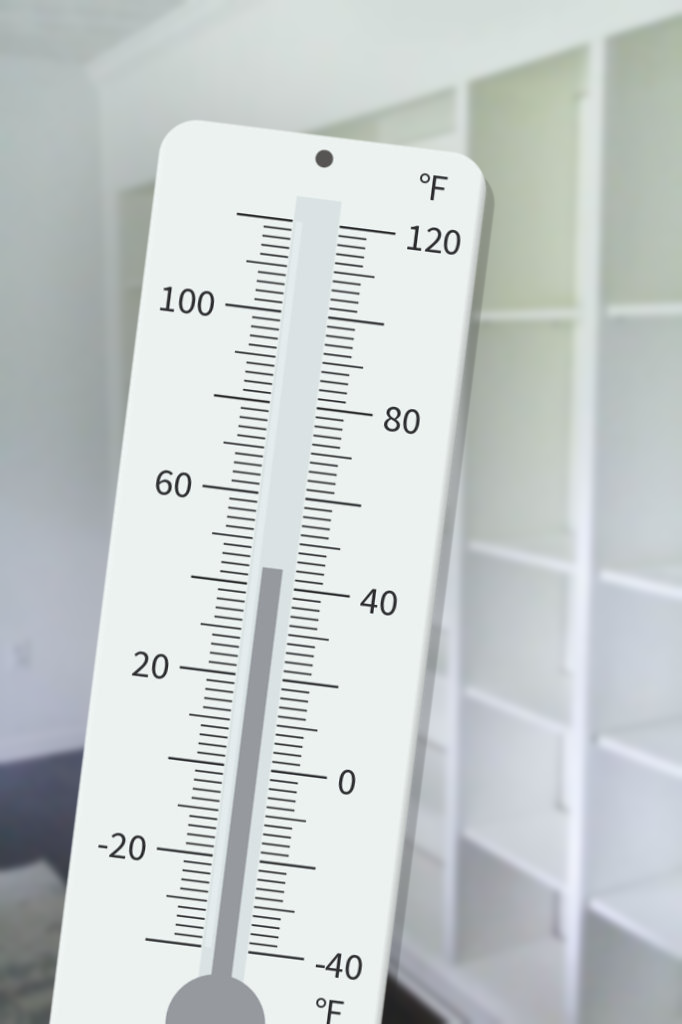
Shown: 44 °F
